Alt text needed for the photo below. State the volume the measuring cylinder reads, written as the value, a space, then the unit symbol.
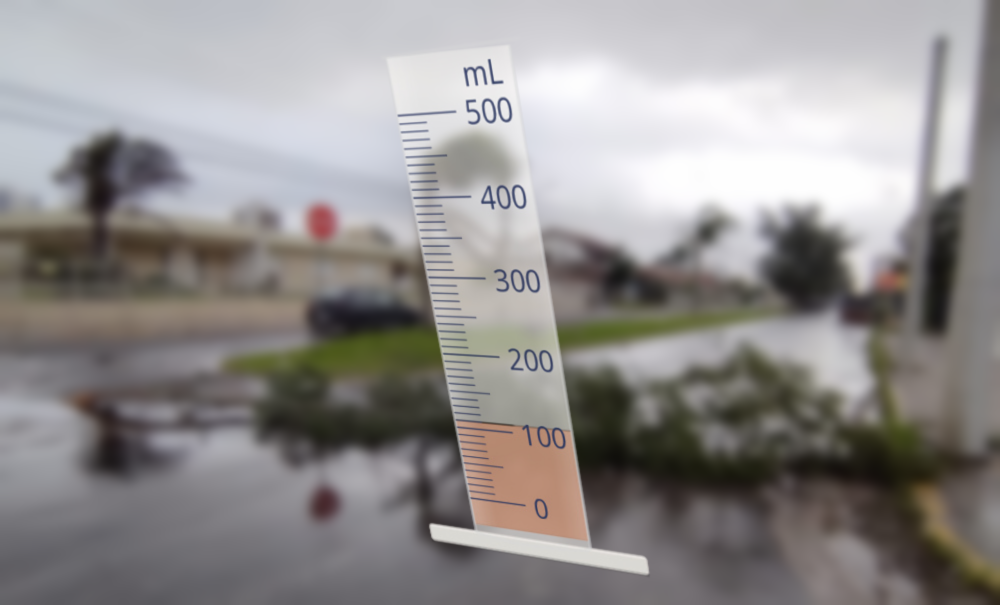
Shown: 110 mL
